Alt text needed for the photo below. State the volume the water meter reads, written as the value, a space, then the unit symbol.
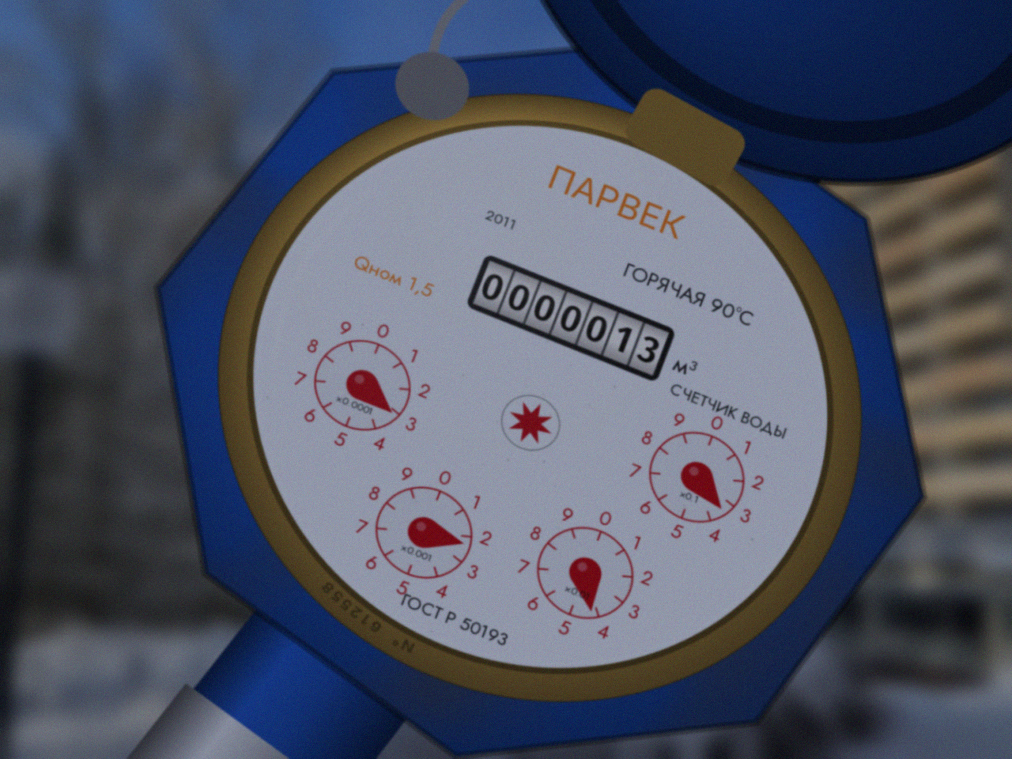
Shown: 13.3423 m³
